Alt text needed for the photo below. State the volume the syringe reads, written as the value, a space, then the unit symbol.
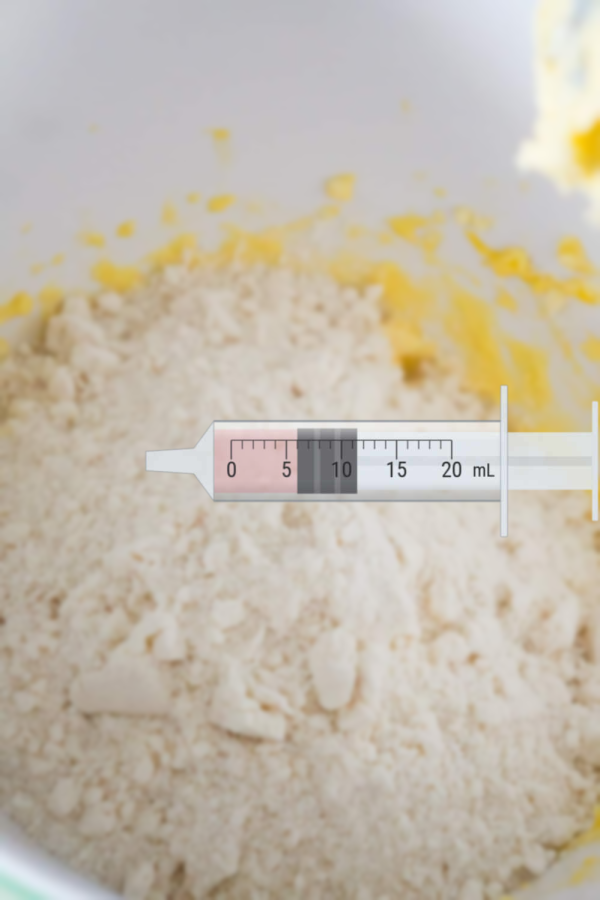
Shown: 6 mL
